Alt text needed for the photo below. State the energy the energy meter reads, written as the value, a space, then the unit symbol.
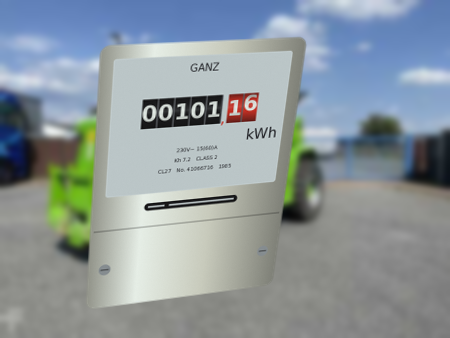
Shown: 101.16 kWh
